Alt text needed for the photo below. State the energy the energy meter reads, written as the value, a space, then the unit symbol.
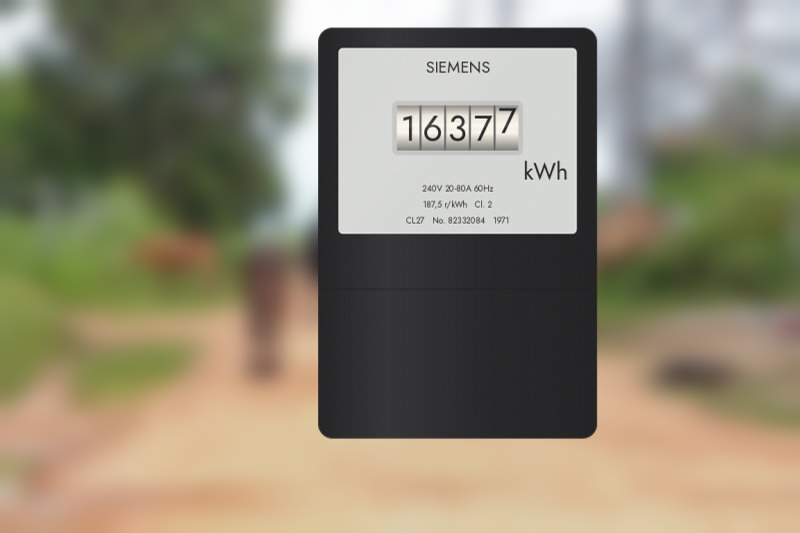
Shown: 16377 kWh
